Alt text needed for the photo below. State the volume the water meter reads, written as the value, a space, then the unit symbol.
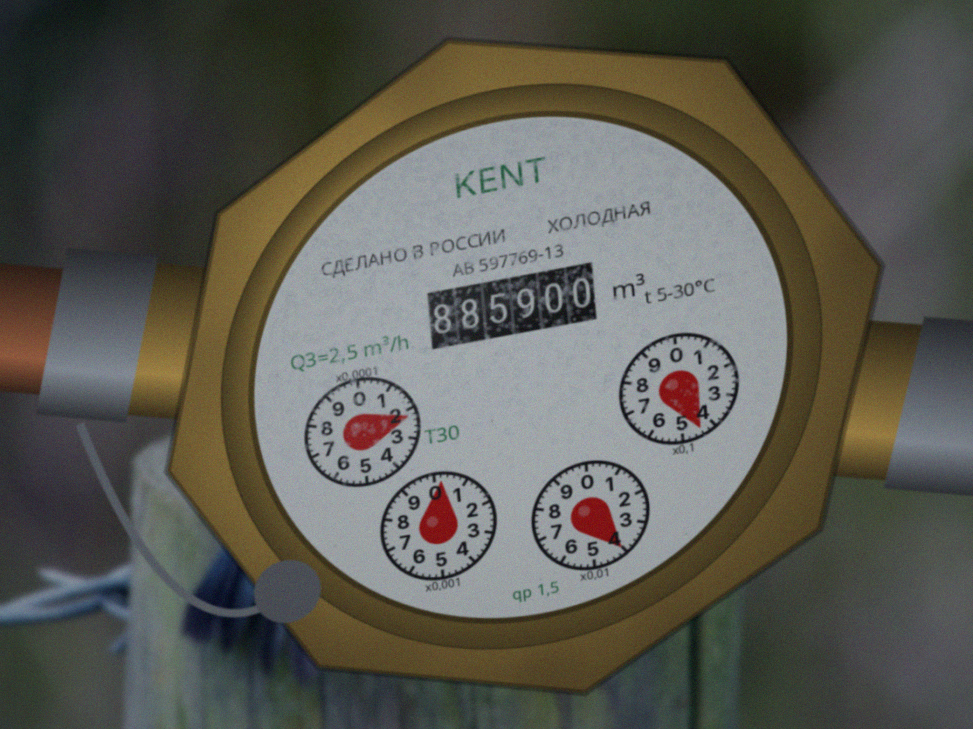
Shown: 885900.4402 m³
